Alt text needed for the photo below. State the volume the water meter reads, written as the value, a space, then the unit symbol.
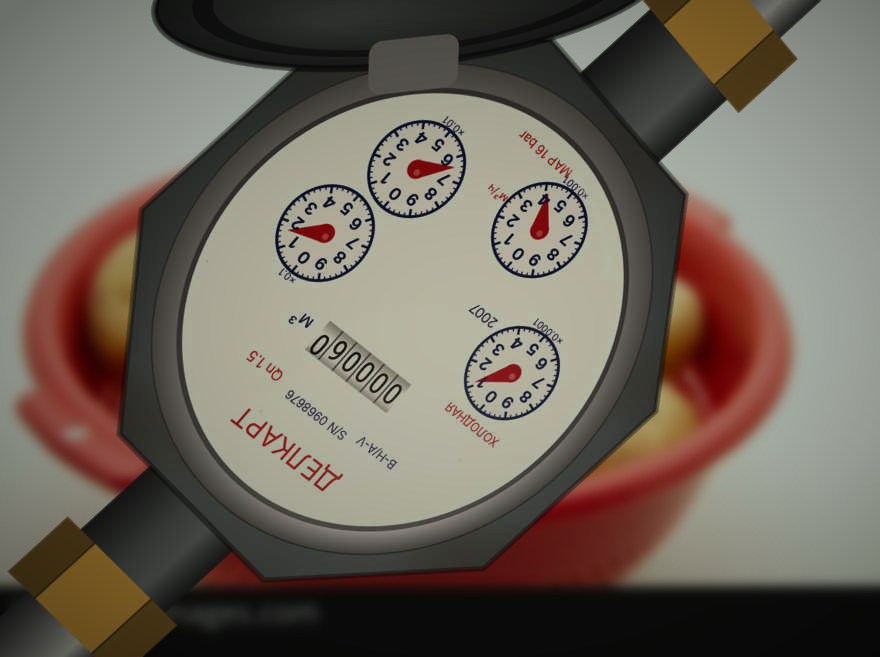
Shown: 60.1641 m³
